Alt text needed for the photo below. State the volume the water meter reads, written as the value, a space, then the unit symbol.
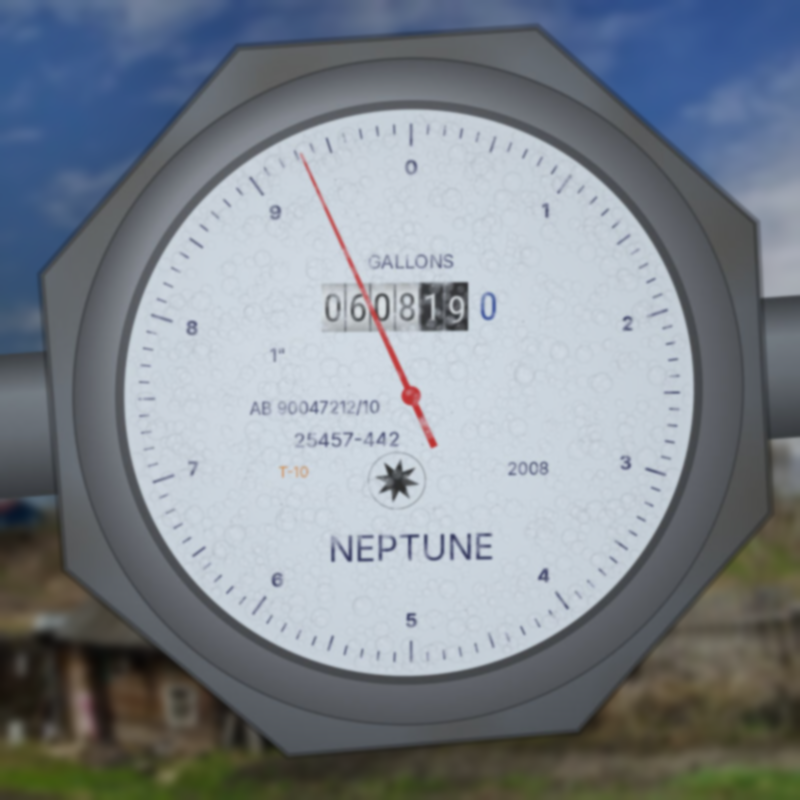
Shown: 608189.3 gal
